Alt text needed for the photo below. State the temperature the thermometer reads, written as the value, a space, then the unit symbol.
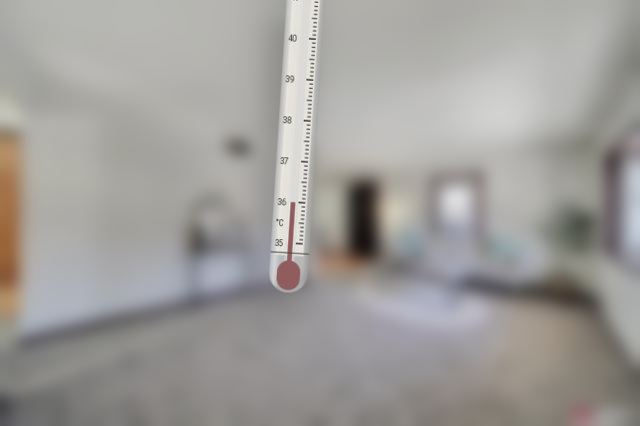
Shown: 36 °C
